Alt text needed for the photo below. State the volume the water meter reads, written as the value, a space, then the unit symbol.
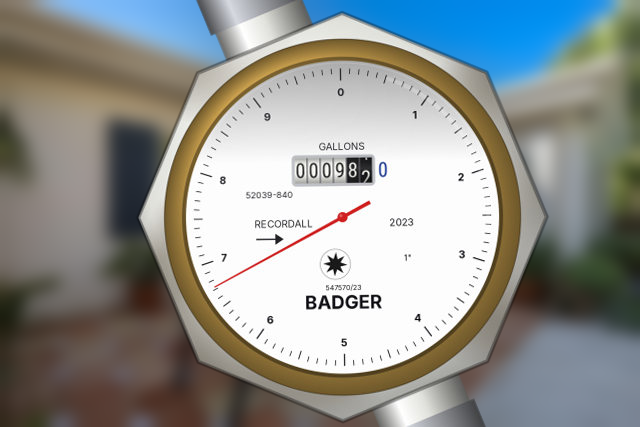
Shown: 9816.7 gal
